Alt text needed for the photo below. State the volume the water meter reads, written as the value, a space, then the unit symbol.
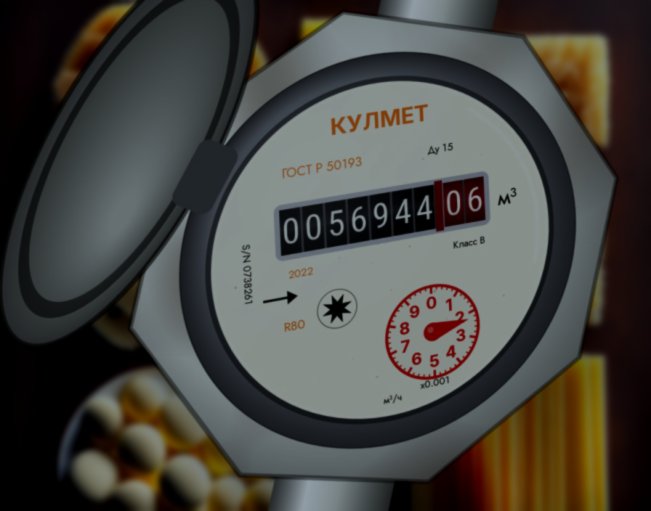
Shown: 56944.062 m³
